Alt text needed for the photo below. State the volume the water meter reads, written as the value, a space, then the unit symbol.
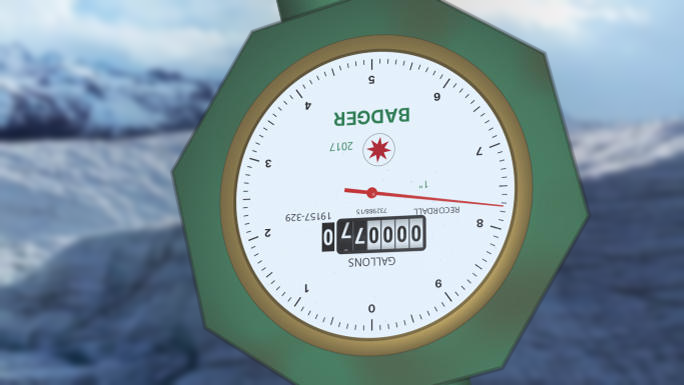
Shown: 767.7 gal
